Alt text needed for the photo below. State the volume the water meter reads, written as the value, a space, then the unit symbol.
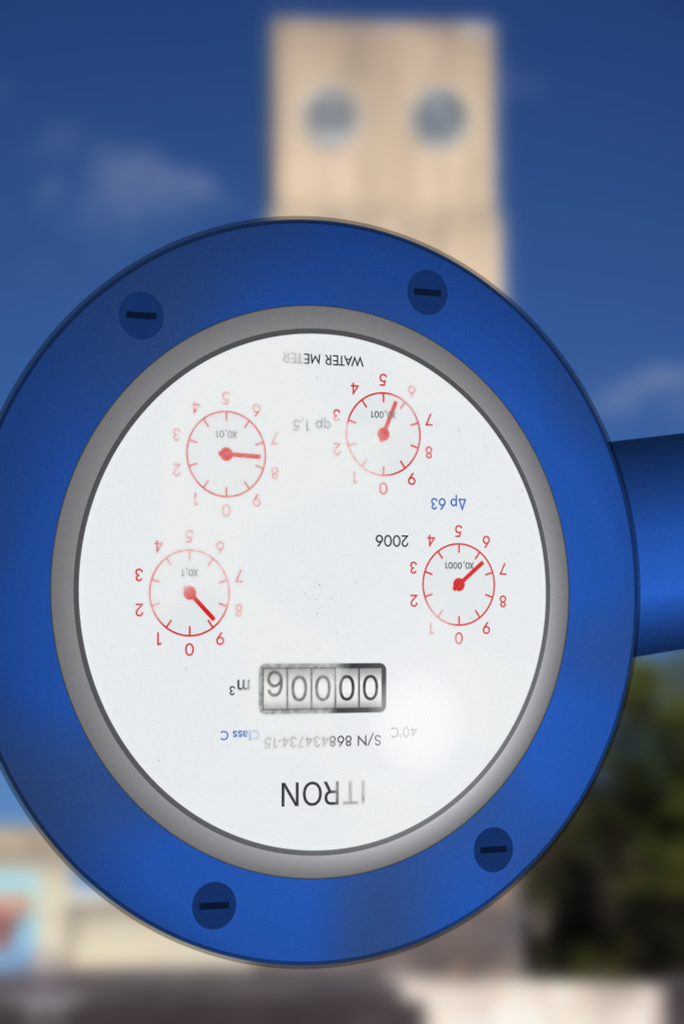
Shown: 5.8756 m³
